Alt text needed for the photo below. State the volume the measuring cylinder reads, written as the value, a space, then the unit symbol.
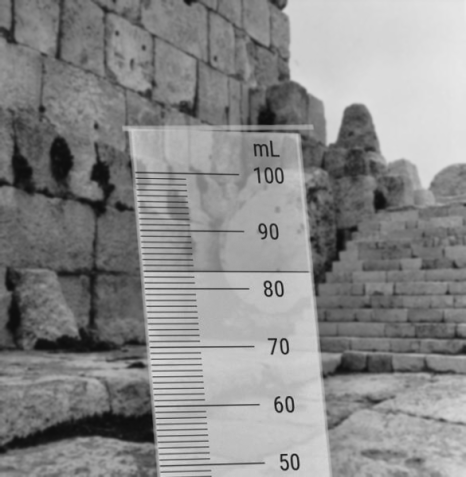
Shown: 83 mL
